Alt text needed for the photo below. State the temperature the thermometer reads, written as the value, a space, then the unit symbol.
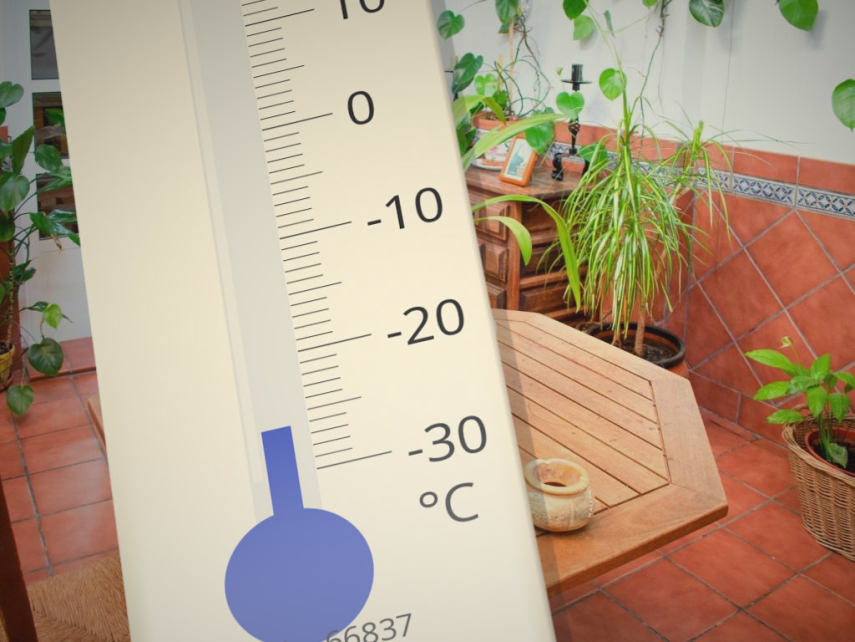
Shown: -26 °C
